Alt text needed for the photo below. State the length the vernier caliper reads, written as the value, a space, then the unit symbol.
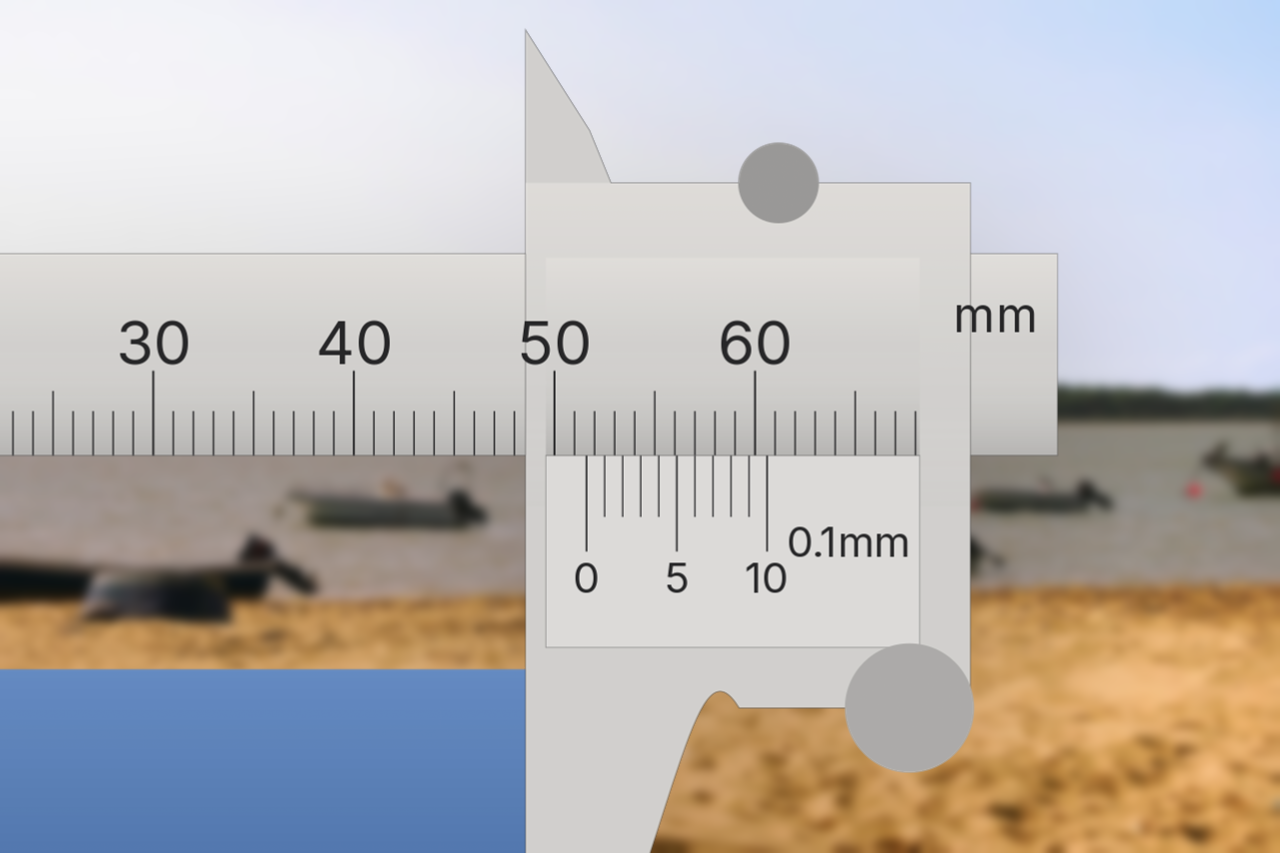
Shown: 51.6 mm
